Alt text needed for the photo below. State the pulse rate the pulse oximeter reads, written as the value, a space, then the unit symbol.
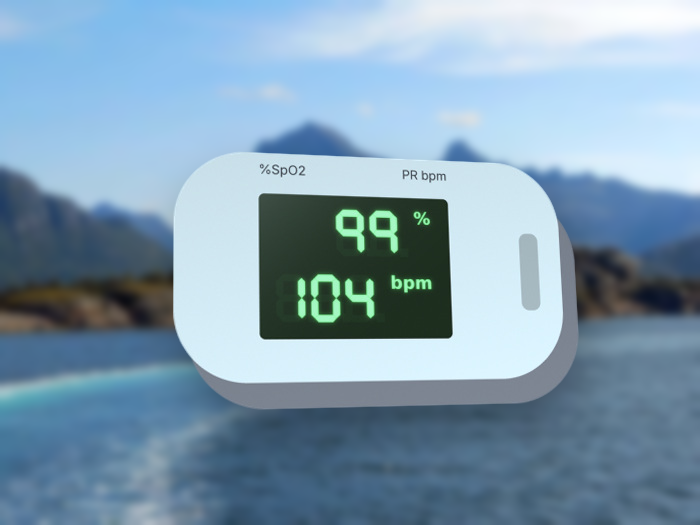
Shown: 104 bpm
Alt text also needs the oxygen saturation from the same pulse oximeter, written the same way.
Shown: 99 %
